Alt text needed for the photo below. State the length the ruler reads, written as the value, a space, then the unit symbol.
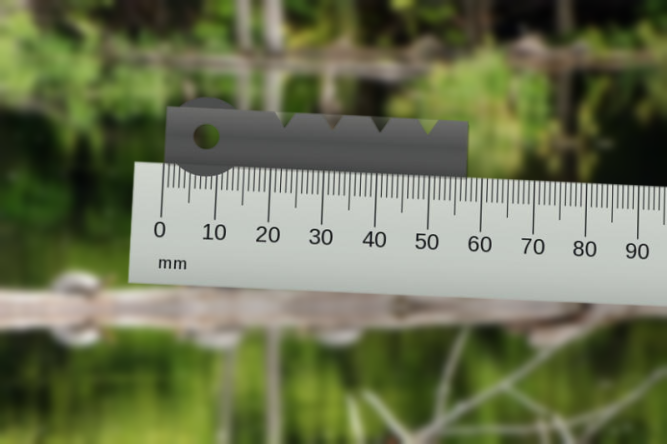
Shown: 57 mm
